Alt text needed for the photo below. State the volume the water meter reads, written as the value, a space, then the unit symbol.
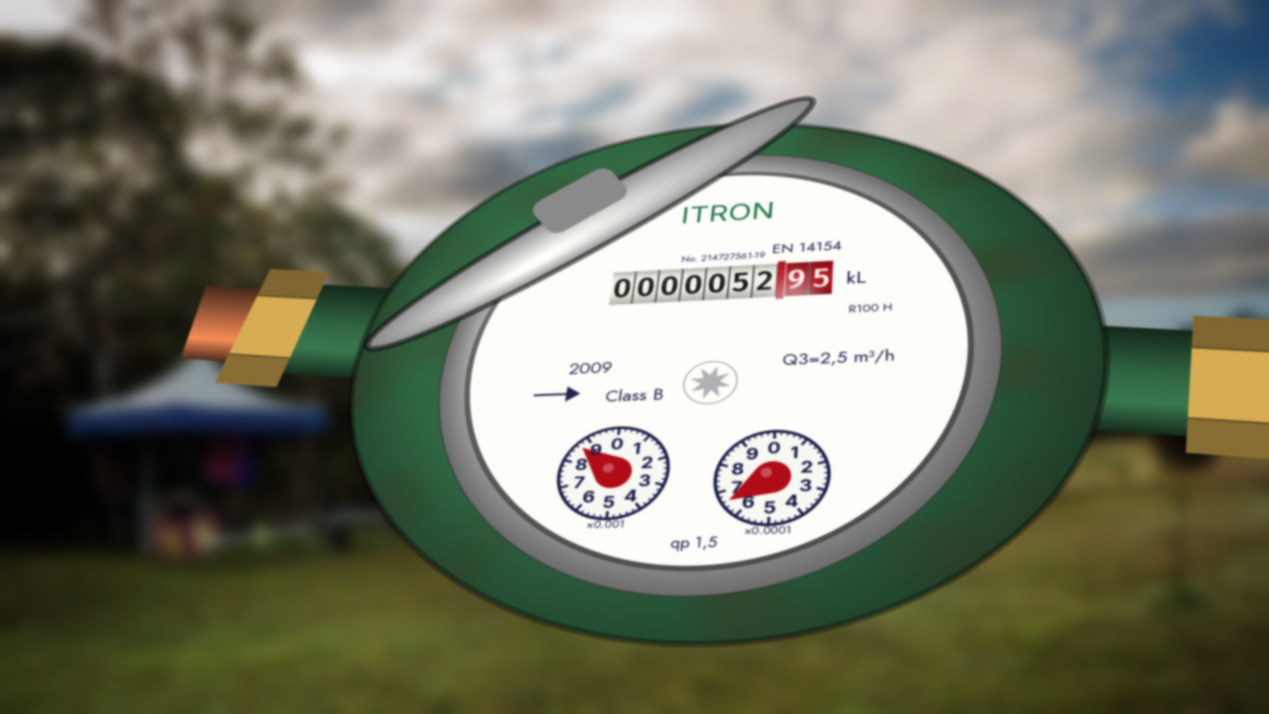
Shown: 52.9586 kL
